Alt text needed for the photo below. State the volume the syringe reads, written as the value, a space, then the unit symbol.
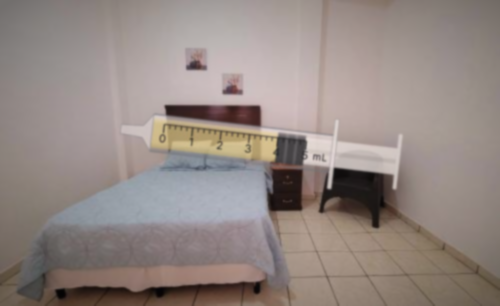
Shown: 4 mL
